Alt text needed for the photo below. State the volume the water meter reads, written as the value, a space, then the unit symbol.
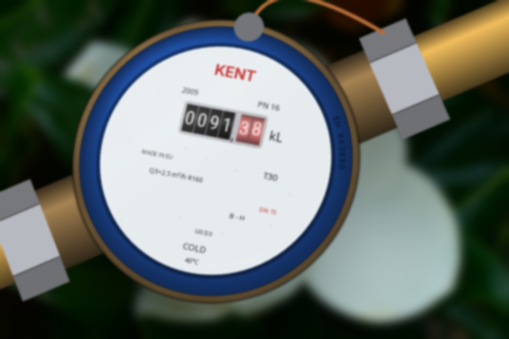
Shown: 91.38 kL
